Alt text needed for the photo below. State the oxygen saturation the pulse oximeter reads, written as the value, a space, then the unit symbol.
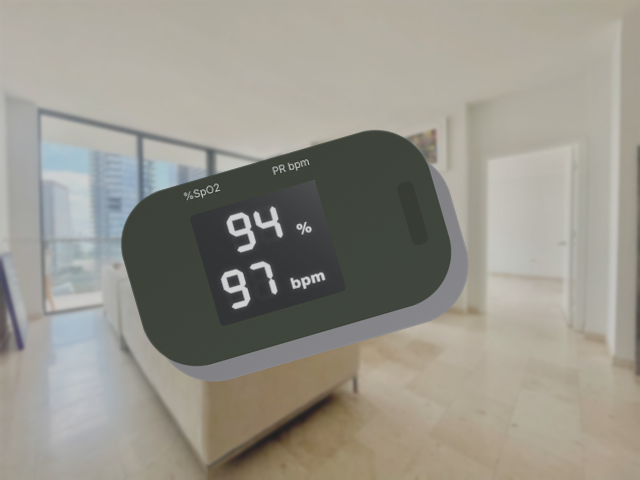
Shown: 94 %
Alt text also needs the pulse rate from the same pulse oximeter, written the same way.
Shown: 97 bpm
